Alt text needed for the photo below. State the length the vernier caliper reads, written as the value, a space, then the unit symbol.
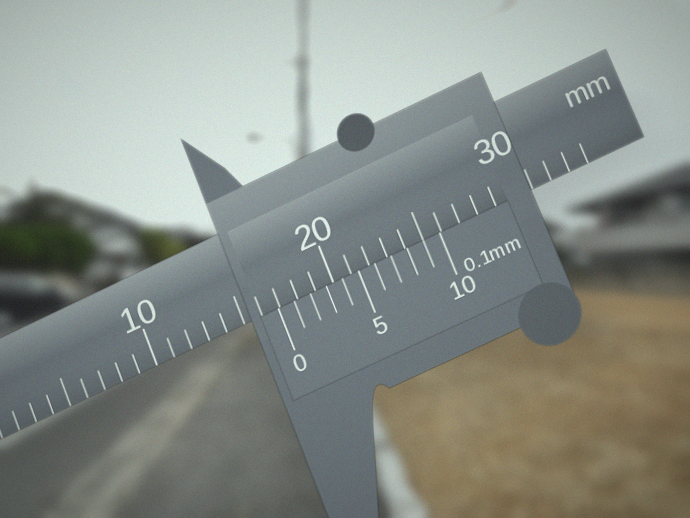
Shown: 16.9 mm
